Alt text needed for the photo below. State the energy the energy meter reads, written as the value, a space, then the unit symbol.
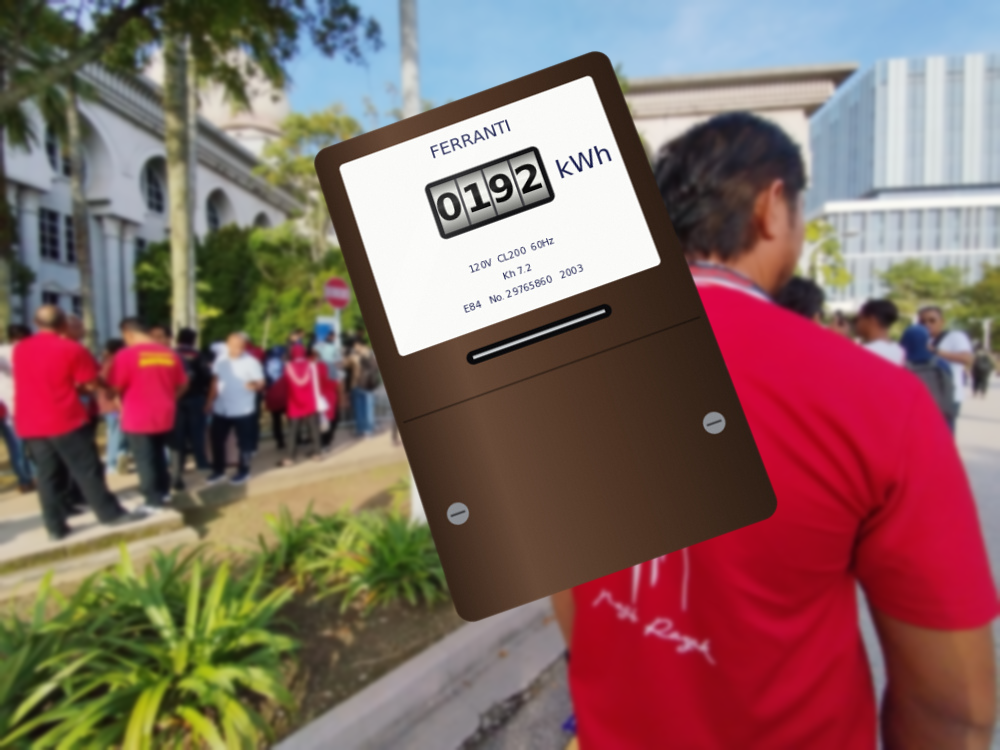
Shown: 192 kWh
